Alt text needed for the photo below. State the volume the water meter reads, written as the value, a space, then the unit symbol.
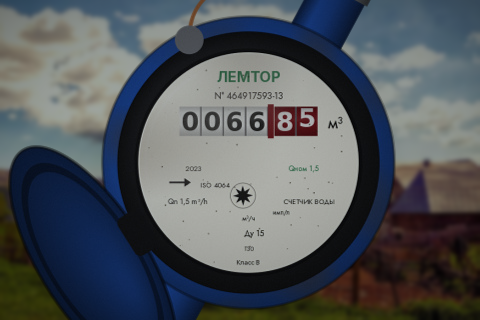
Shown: 66.85 m³
